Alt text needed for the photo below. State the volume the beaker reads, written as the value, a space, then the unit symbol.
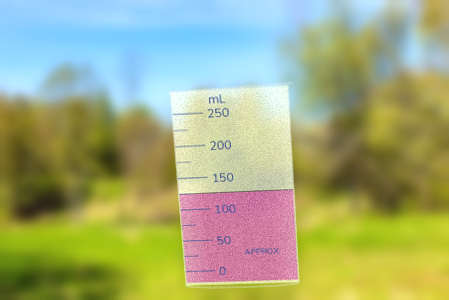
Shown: 125 mL
